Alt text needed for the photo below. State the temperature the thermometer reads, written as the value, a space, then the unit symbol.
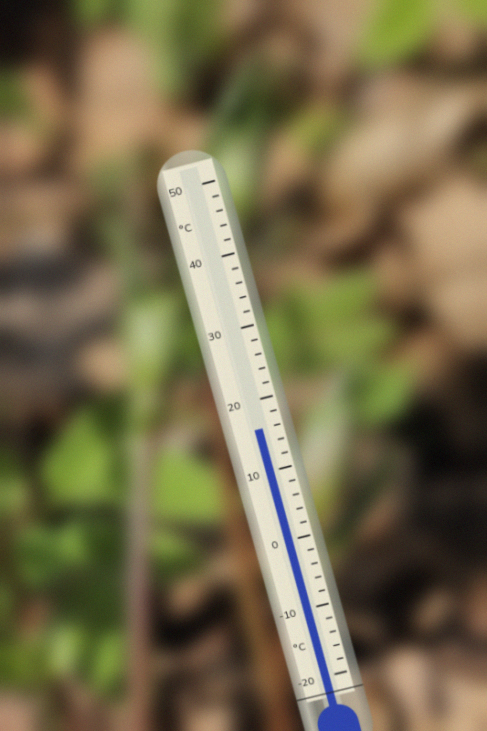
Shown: 16 °C
